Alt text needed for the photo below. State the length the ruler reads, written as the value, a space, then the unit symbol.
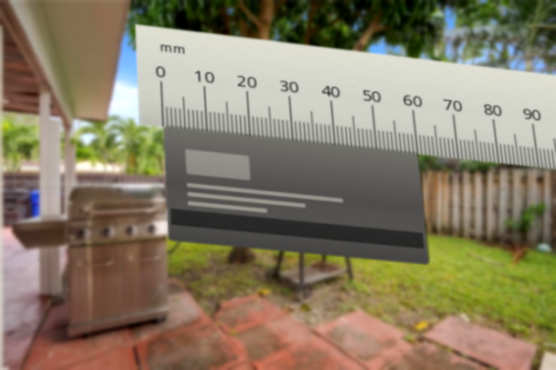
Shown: 60 mm
